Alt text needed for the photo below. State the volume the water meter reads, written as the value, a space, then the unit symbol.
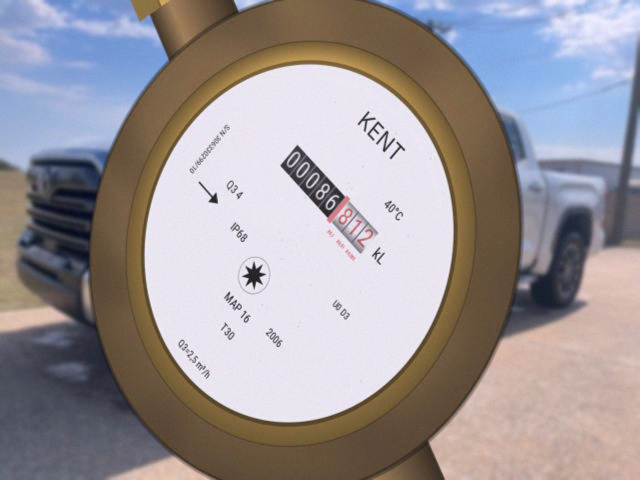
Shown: 86.812 kL
